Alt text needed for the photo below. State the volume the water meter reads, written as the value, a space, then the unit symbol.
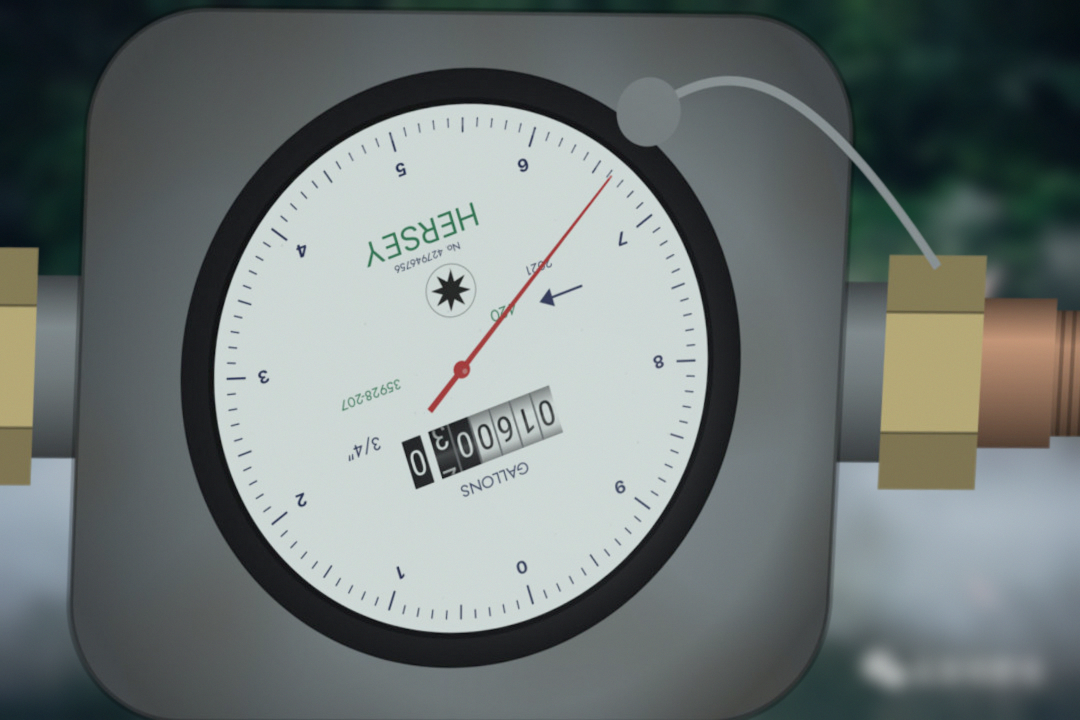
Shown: 160026.6 gal
